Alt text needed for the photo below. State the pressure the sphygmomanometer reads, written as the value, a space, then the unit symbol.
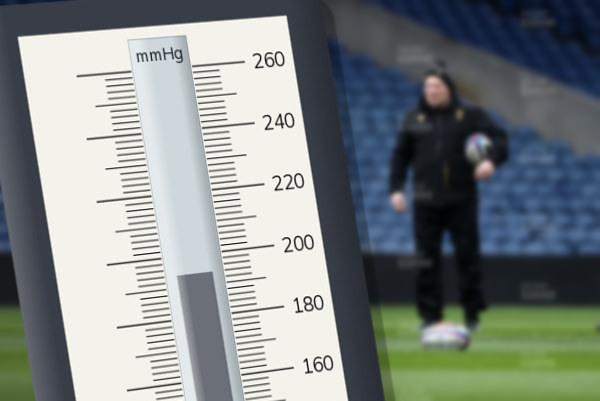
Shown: 194 mmHg
